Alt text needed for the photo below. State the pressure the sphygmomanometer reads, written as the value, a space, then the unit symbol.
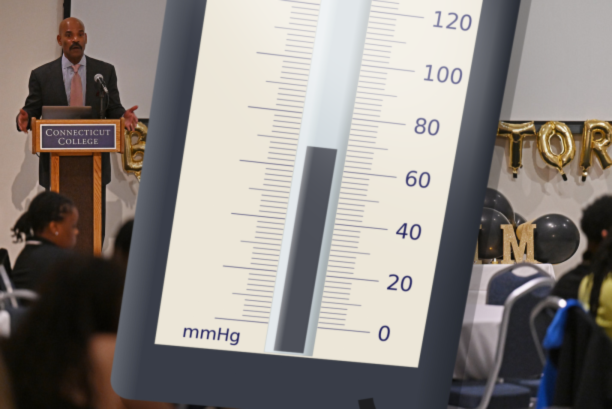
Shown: 68 mmHg
